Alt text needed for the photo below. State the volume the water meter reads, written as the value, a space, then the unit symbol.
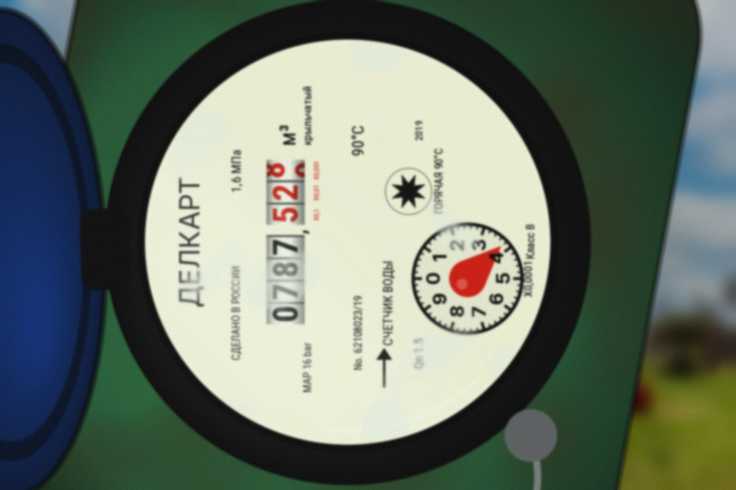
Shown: 787.5283 m³
